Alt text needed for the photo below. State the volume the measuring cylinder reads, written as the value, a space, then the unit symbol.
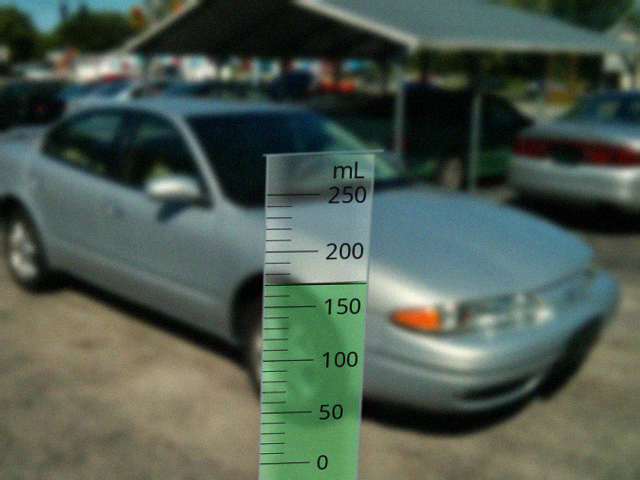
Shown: 170 mL
